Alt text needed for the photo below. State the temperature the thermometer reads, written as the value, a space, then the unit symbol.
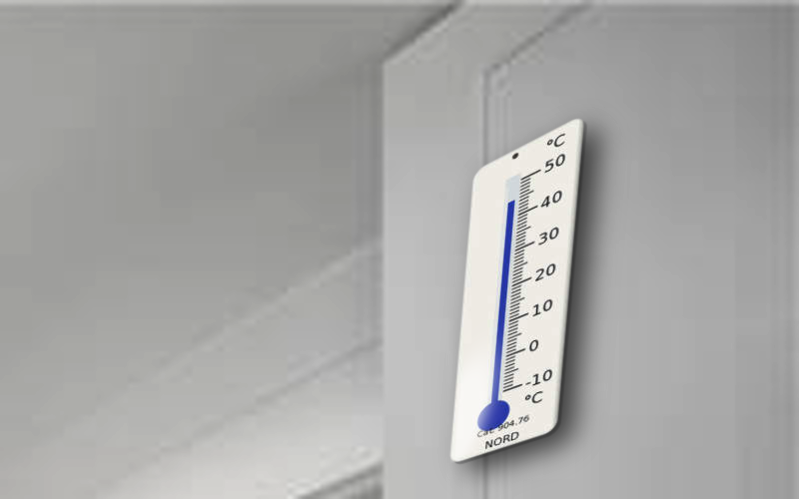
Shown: 45 °C
